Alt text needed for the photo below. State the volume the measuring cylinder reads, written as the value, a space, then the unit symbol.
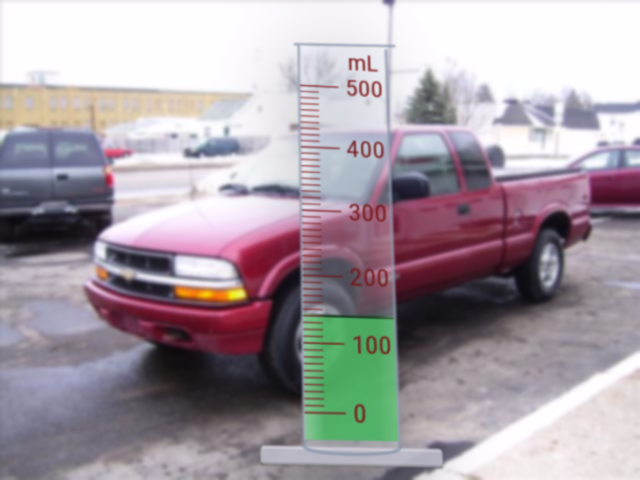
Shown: 140 mL
